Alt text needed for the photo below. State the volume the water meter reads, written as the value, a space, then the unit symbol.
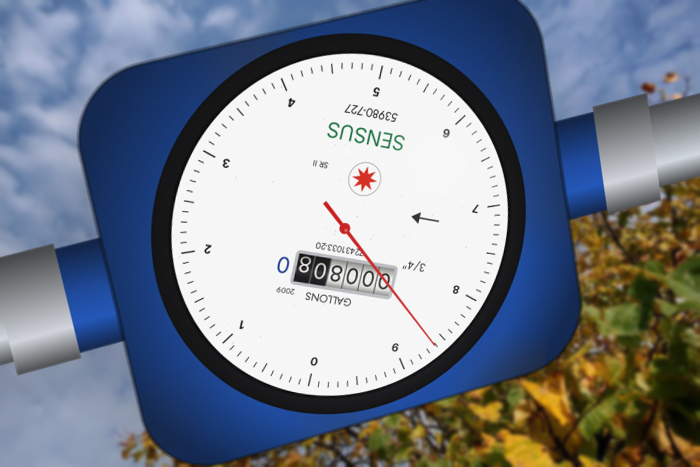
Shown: 8078.6 gal
